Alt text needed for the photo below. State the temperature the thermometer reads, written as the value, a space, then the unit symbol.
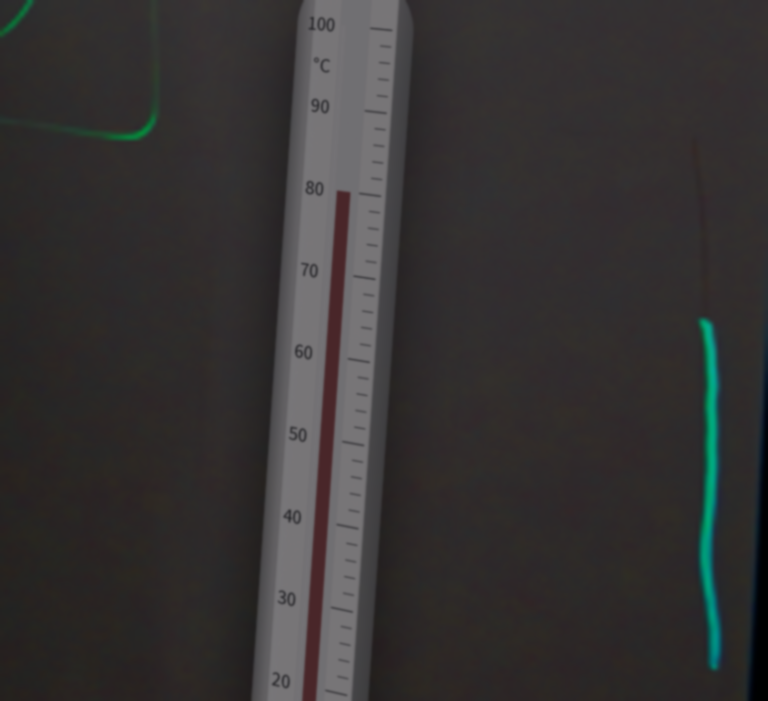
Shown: 80 °C
